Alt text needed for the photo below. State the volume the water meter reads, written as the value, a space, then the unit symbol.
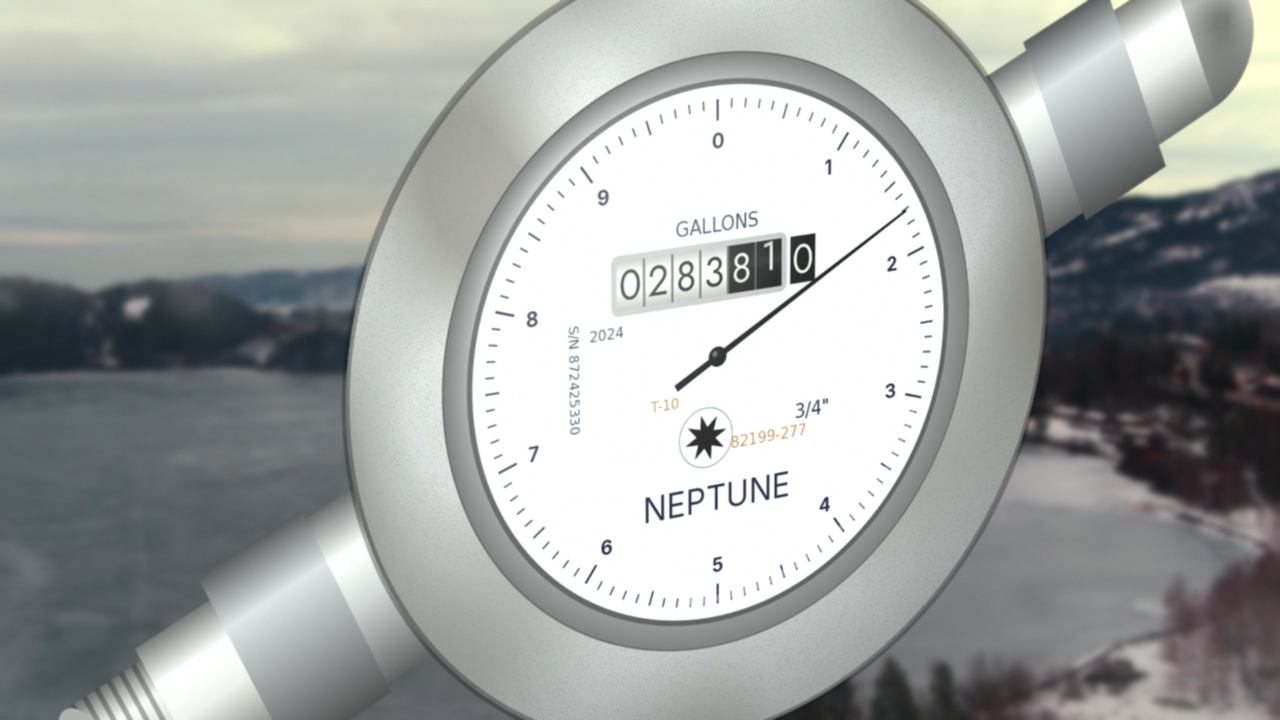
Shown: 283811.7 gal
